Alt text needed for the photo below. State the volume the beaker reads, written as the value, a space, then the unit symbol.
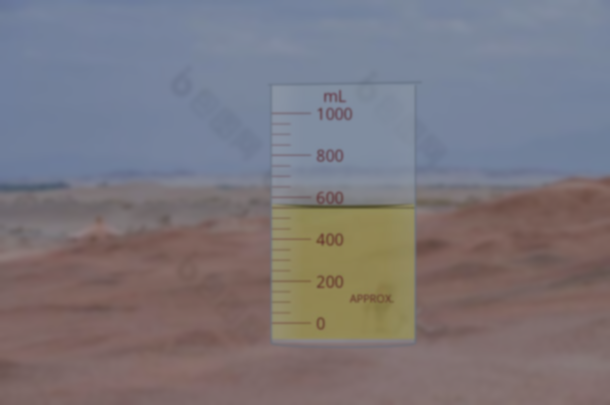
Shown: 550 mL
